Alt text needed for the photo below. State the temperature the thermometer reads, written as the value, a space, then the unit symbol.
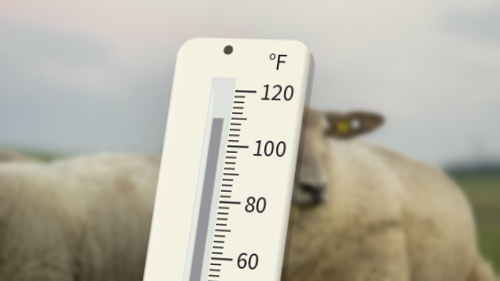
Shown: 110 °F
